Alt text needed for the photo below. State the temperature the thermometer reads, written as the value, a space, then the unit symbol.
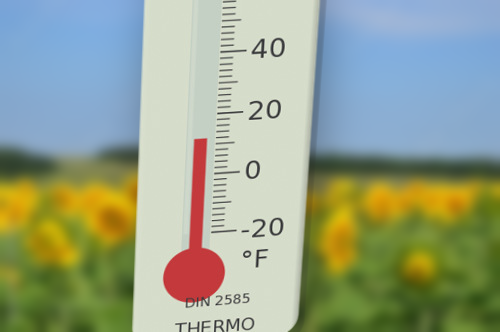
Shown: 12 °F
